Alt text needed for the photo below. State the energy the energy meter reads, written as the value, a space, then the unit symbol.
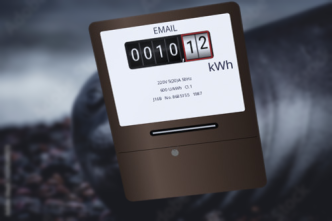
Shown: 10.12 kWh
